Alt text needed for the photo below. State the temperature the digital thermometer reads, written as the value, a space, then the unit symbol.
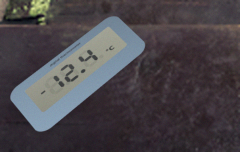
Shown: -12.4 °C
